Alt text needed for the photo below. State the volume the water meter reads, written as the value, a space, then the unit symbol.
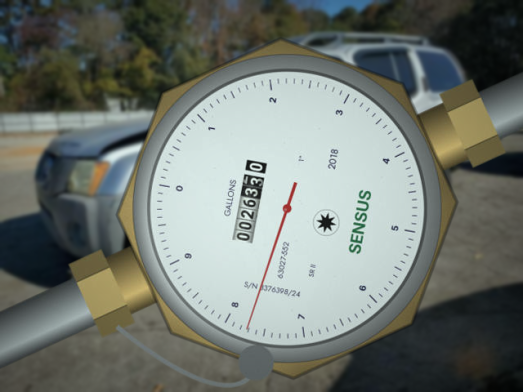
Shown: 26327.7 gal
